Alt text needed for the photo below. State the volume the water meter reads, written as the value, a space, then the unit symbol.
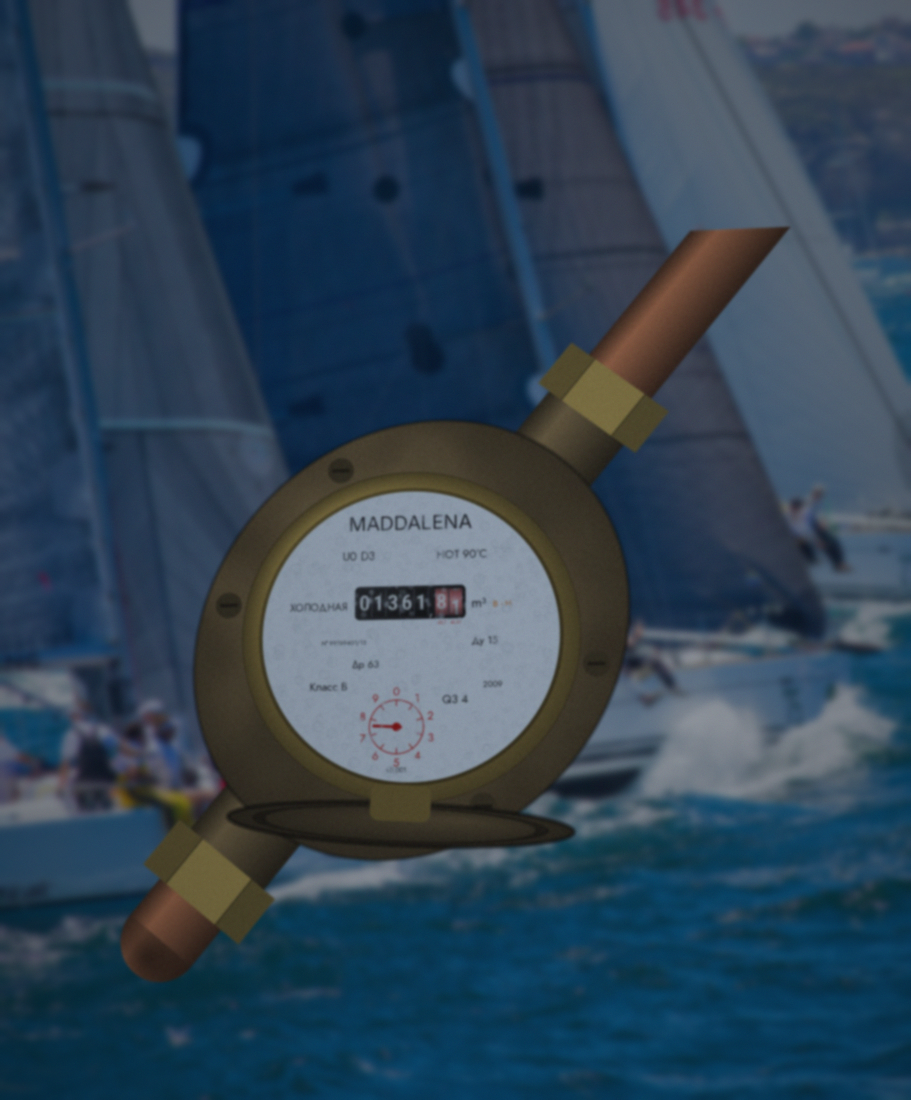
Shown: 1361.807 m³
